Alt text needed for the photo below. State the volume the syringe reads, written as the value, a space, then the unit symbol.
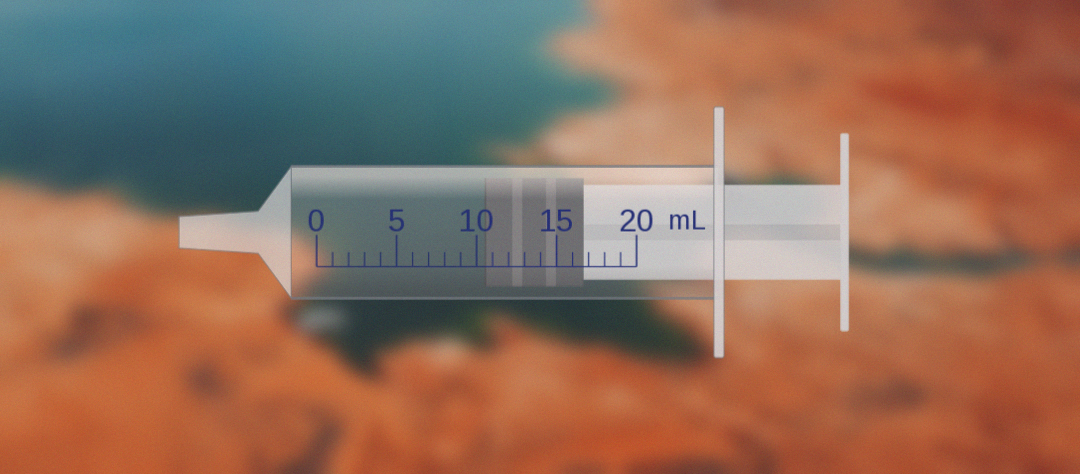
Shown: 10.5 mL
